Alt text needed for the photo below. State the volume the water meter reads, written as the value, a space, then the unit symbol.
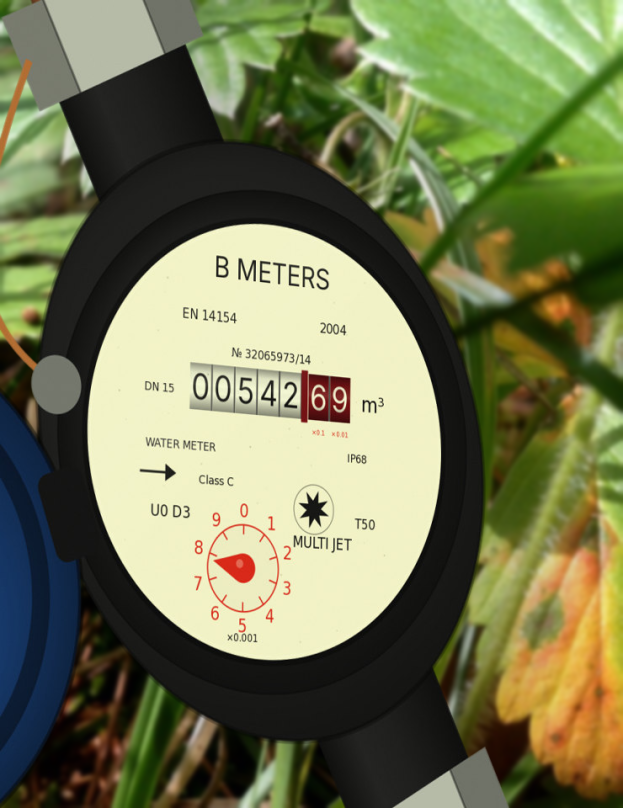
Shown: 542.697 m³
